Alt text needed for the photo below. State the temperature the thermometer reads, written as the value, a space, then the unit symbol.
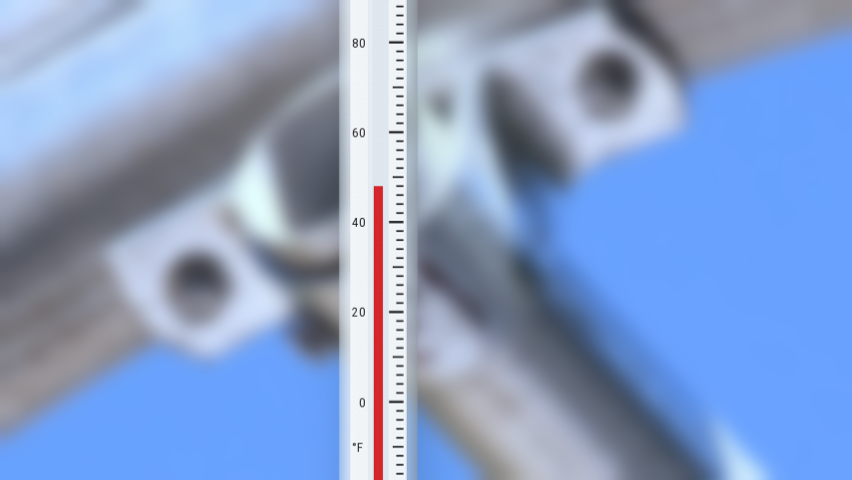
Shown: 48 °F
